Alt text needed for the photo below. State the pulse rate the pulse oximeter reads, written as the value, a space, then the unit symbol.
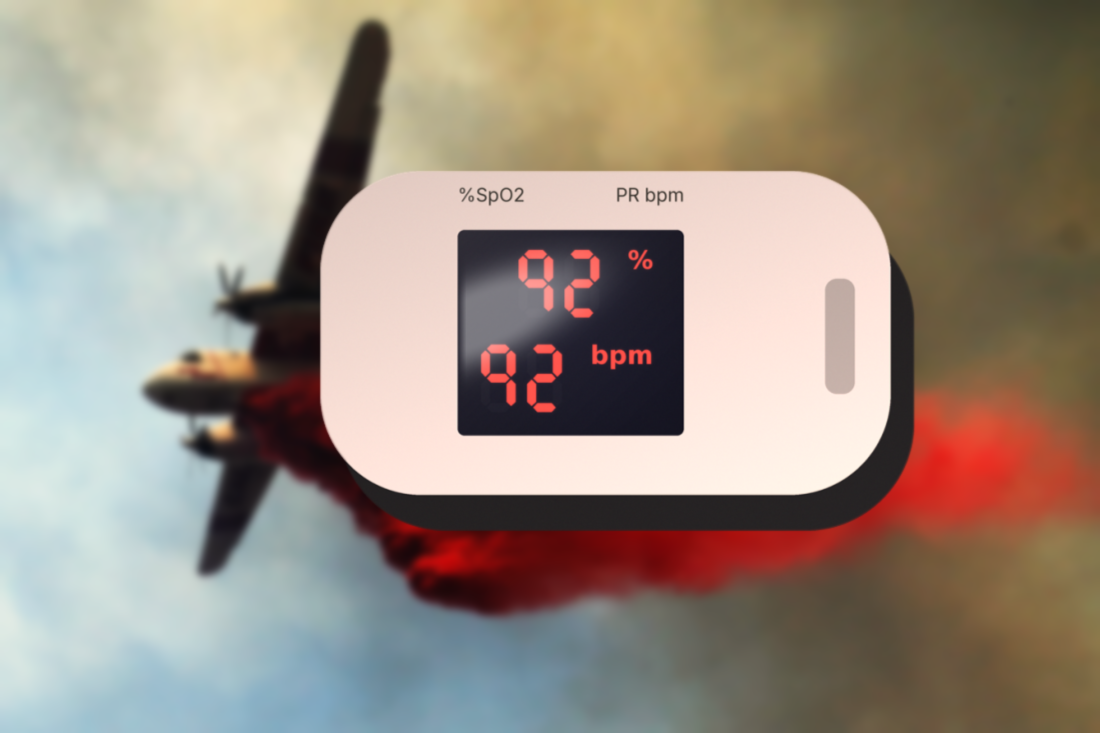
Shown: 92 bpm
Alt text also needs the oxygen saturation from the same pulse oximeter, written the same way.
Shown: 92 %
